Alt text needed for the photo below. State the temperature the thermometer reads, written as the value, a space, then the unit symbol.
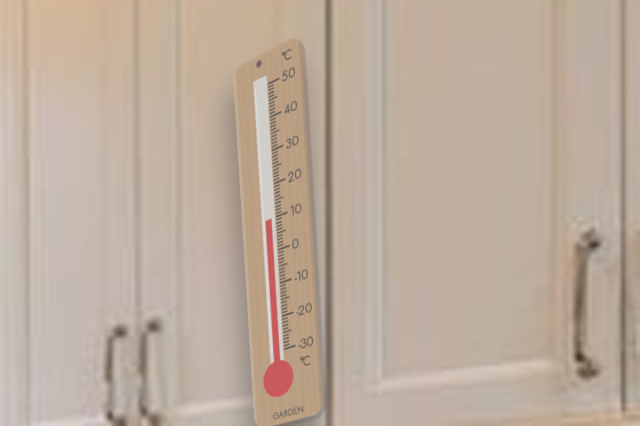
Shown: 10 °C
